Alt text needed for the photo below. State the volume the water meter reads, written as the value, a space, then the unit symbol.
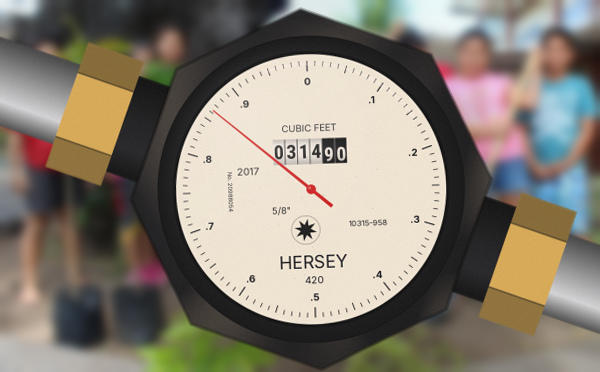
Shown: 31489.86 ft³
